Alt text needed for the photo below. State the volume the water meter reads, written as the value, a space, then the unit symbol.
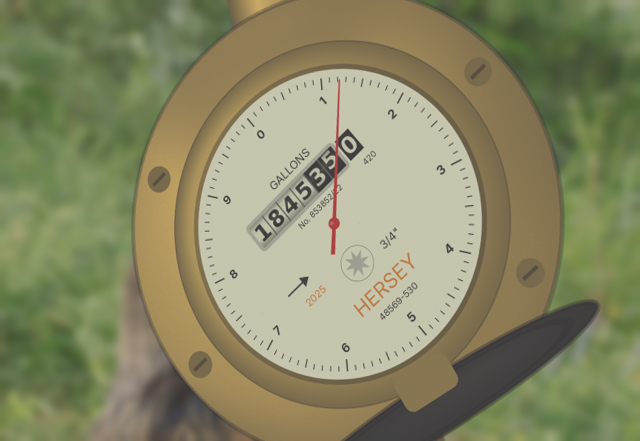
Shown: 1845351.2 gal
